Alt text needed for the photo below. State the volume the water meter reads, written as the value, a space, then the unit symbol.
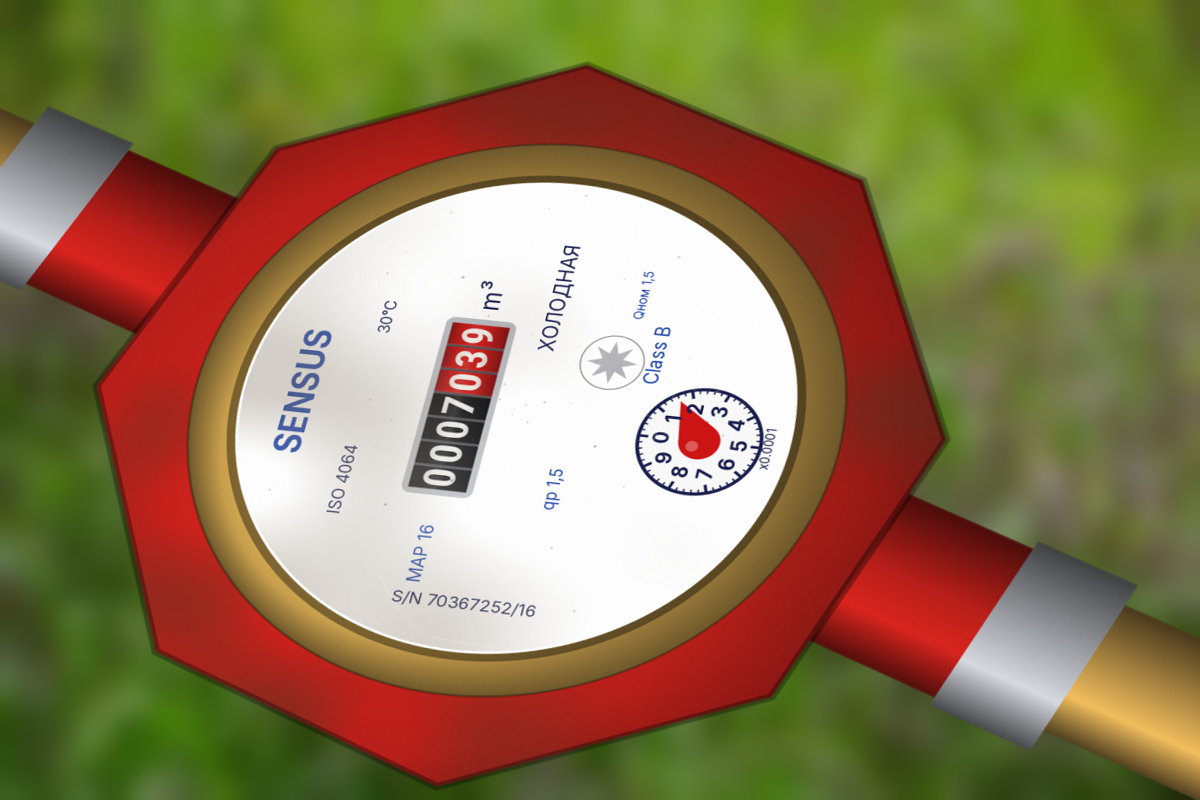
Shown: 7.0391 m³
